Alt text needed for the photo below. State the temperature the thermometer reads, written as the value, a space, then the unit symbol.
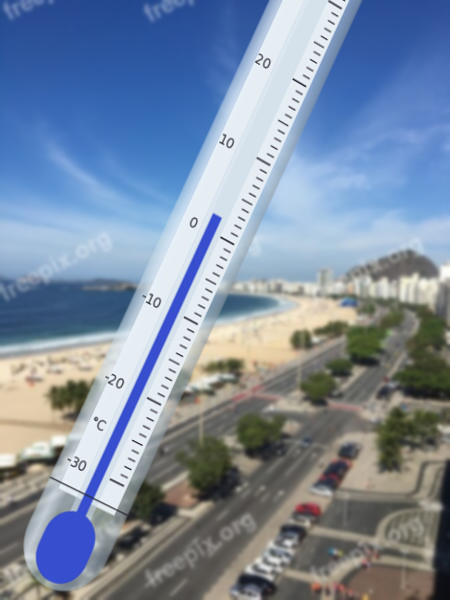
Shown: 2 °C
